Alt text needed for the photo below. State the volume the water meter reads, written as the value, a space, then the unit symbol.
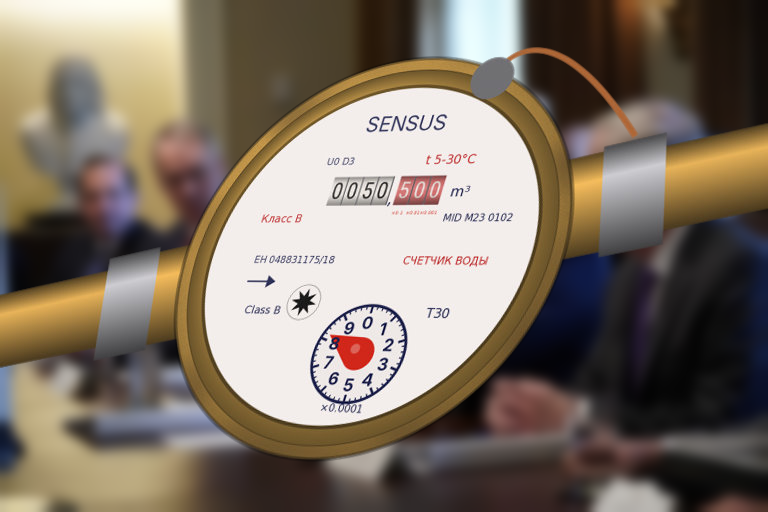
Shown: 50.5008 m³
